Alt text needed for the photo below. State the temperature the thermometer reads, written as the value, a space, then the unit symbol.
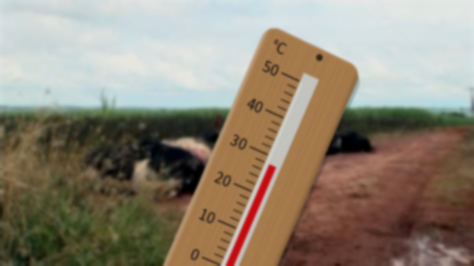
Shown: 28 °C
